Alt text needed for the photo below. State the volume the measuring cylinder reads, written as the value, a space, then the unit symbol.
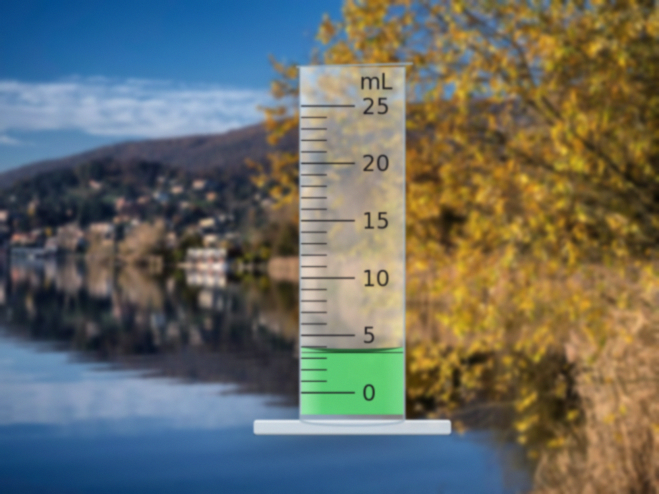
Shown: 3.5 mL
